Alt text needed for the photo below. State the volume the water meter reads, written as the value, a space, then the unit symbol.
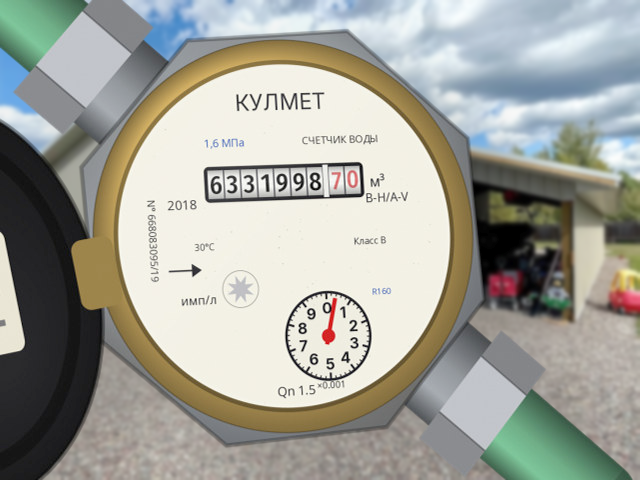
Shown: 6331998.700 m³
